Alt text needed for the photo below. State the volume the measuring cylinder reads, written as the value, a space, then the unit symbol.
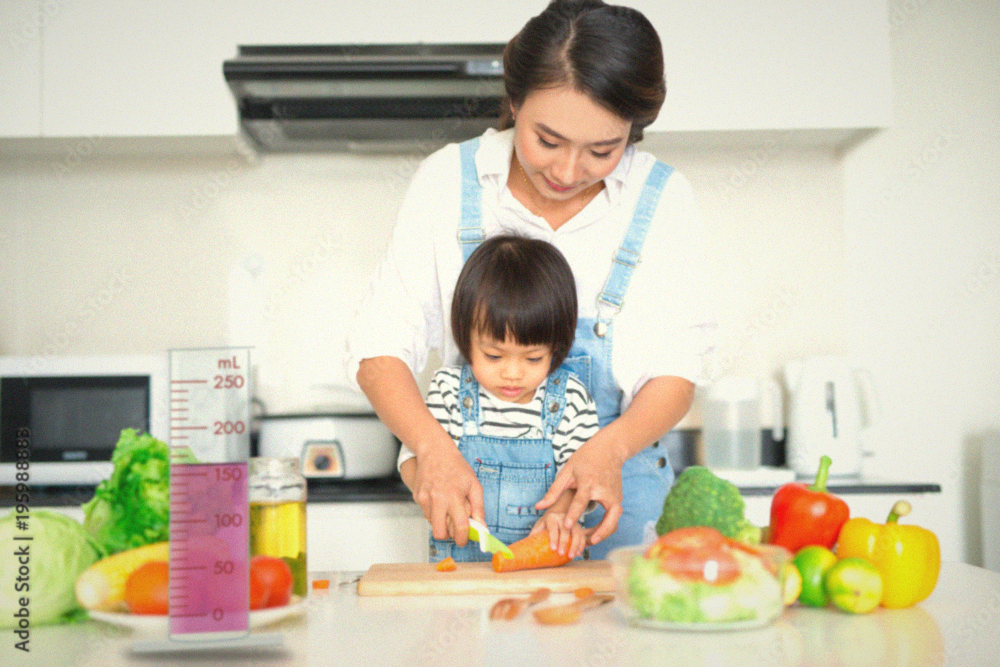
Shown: 160 mL
